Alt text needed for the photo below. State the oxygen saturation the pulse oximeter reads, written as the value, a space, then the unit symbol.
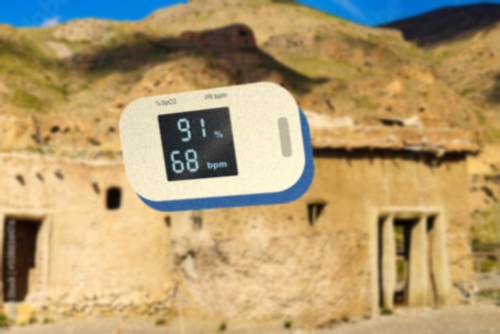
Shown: 91 %
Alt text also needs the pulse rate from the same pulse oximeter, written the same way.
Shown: 68 bpm
